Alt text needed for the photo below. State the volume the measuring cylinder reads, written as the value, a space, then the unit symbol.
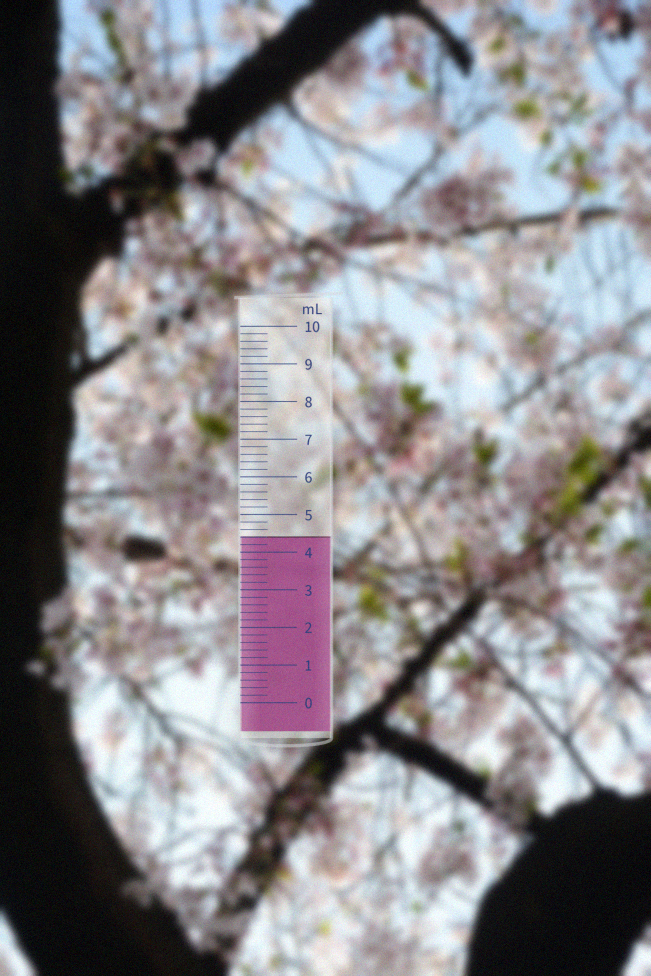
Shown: 4.4 mL
